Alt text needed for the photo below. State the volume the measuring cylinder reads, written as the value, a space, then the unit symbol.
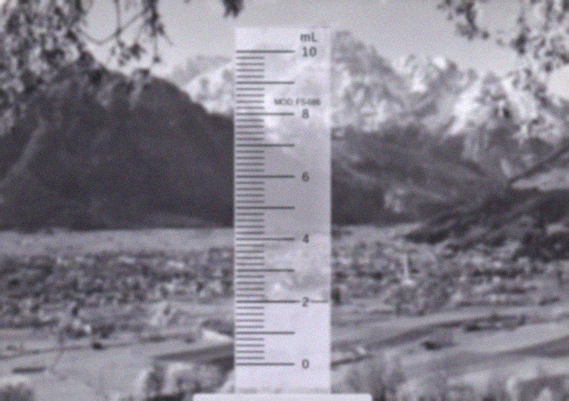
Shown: 2 mL
